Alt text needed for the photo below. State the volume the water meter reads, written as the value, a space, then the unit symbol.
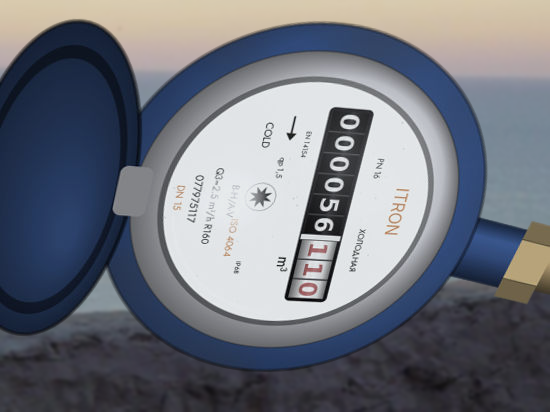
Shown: 56.110 m³
